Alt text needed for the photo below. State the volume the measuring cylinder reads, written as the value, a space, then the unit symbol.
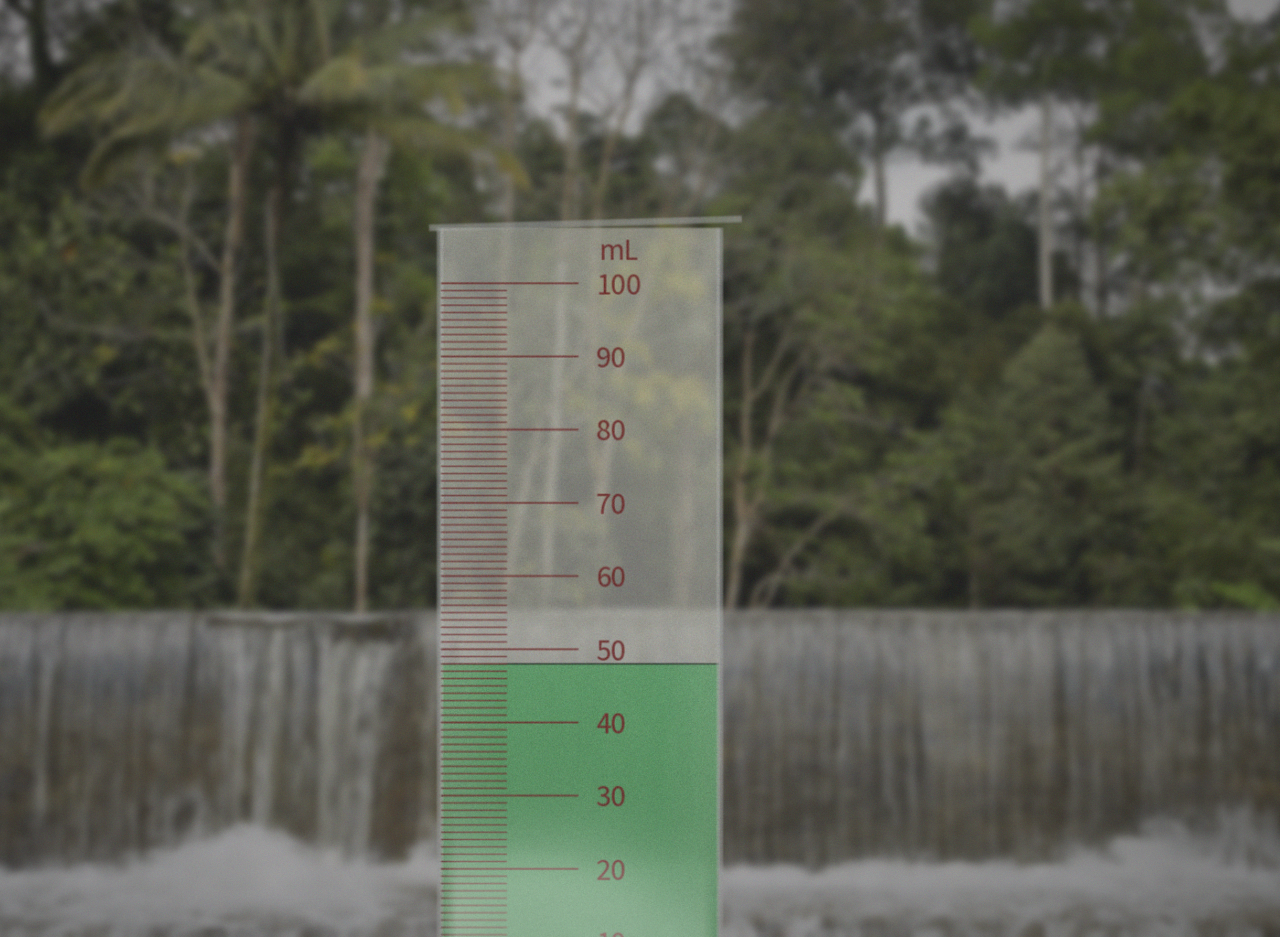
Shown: 48 mL
